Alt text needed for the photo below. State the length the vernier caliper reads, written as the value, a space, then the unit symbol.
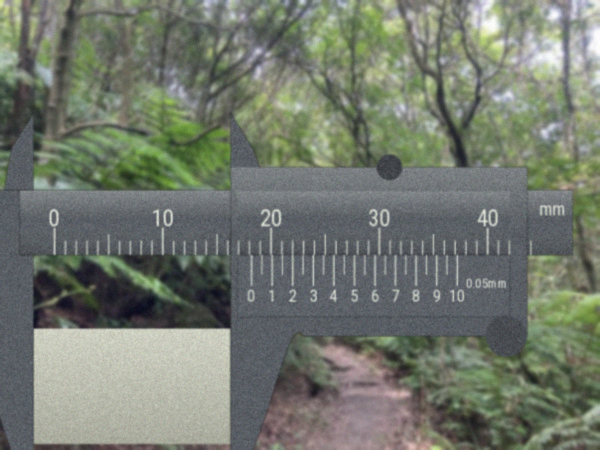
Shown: 18.2 mm
